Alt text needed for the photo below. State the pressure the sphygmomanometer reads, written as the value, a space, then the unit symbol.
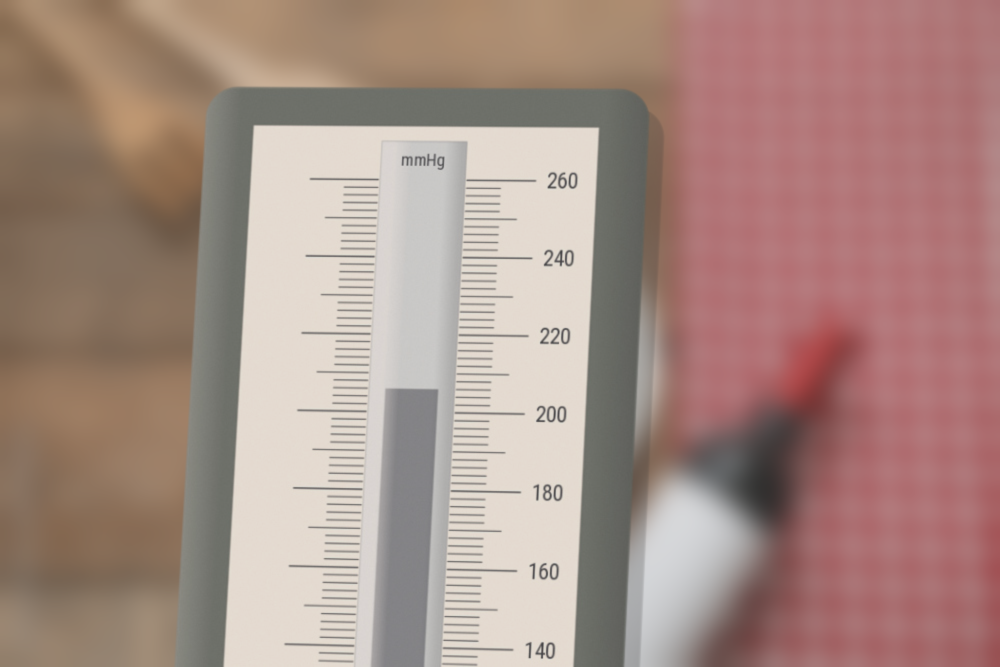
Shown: 206 mmHg
